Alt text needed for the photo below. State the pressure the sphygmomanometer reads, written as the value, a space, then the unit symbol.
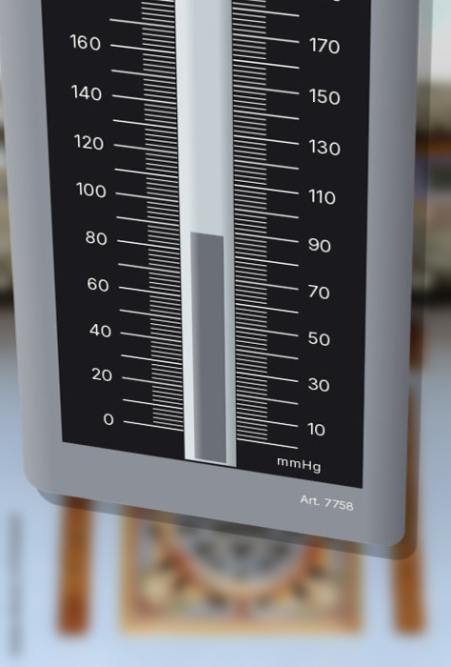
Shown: 88 mmHg
